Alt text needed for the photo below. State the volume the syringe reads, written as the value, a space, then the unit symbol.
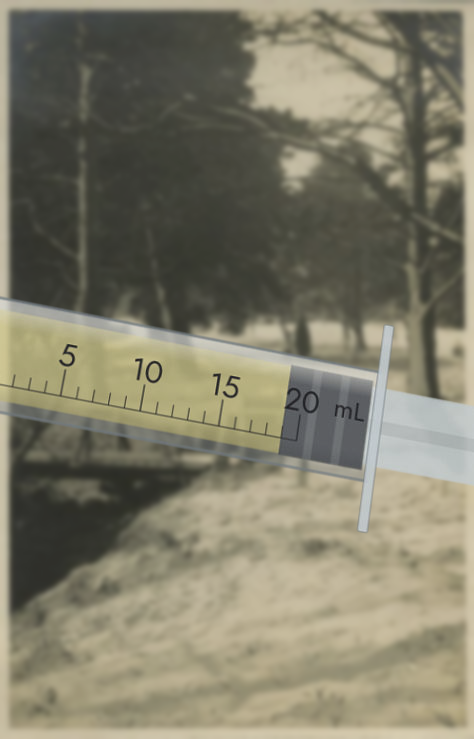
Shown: 19 mL
